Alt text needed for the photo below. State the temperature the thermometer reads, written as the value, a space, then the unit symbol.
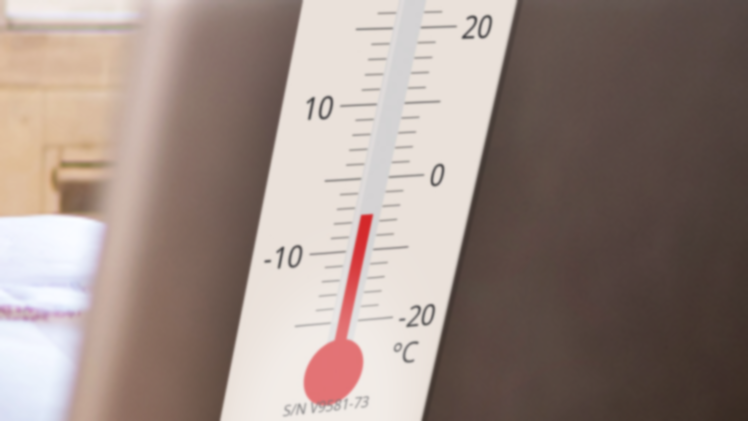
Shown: -5 °C
